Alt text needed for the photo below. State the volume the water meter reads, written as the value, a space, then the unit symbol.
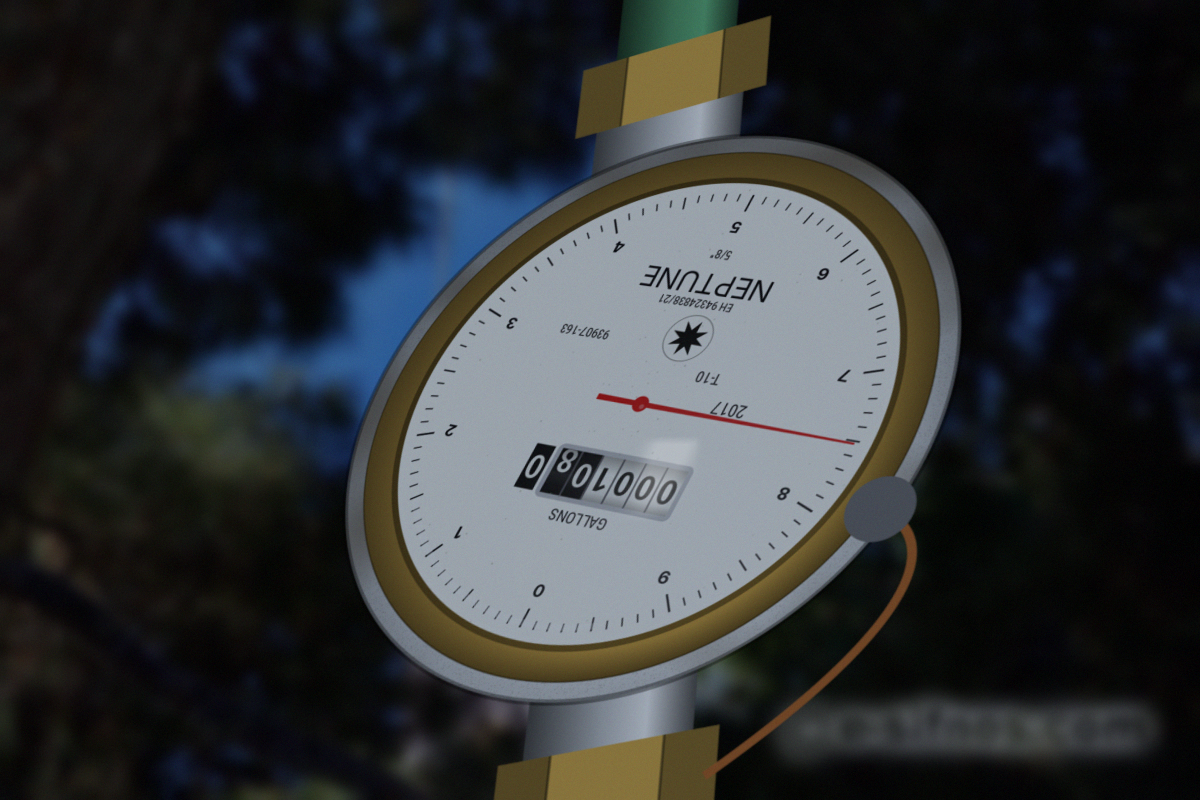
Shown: 1077.5 gal
